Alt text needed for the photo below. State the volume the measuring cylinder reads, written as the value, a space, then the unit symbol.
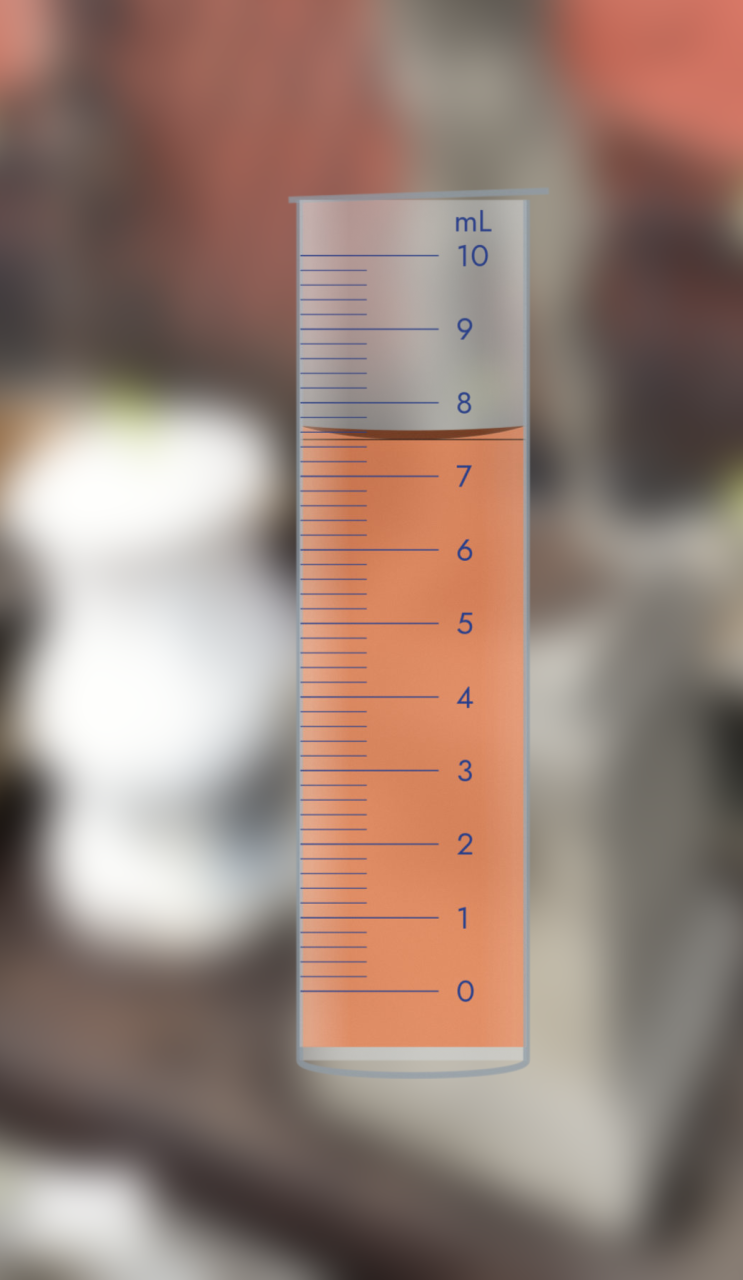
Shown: 7.5 mL
